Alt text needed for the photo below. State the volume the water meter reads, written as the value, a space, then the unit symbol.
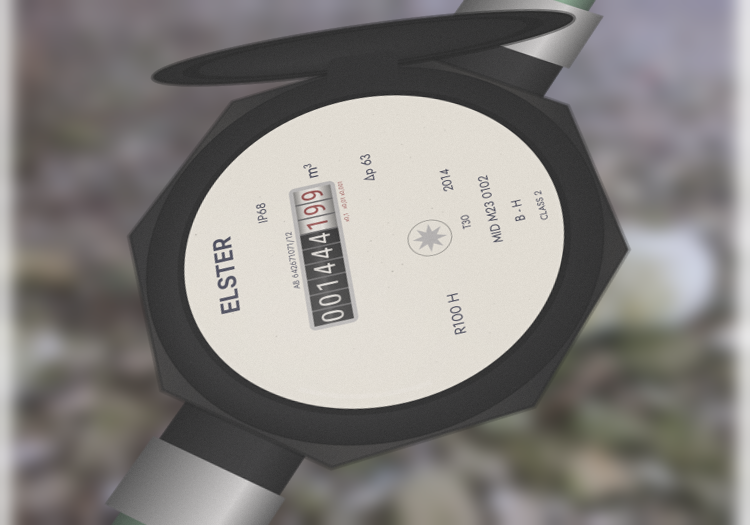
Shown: 1444.199 m³
